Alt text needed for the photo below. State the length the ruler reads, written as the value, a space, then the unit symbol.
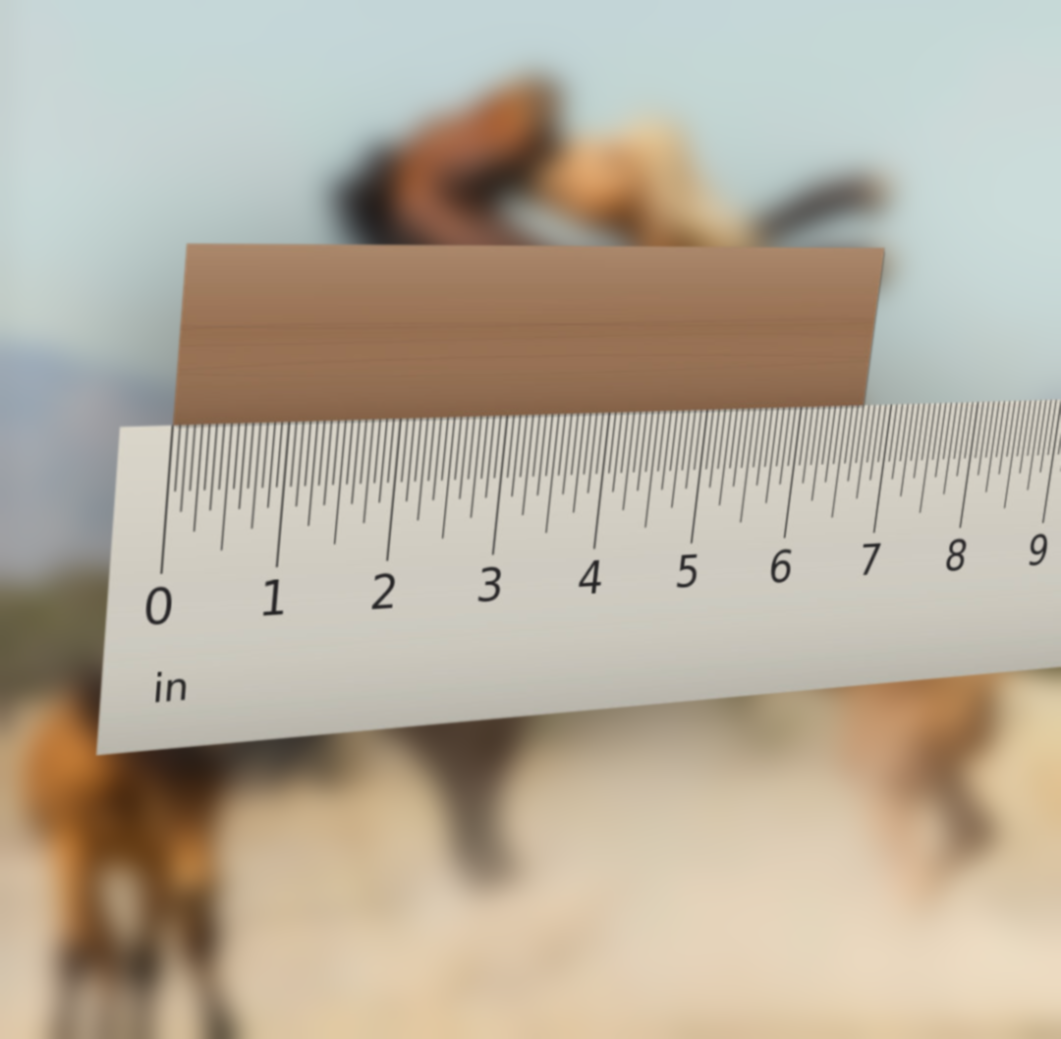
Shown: 6.6875 in
